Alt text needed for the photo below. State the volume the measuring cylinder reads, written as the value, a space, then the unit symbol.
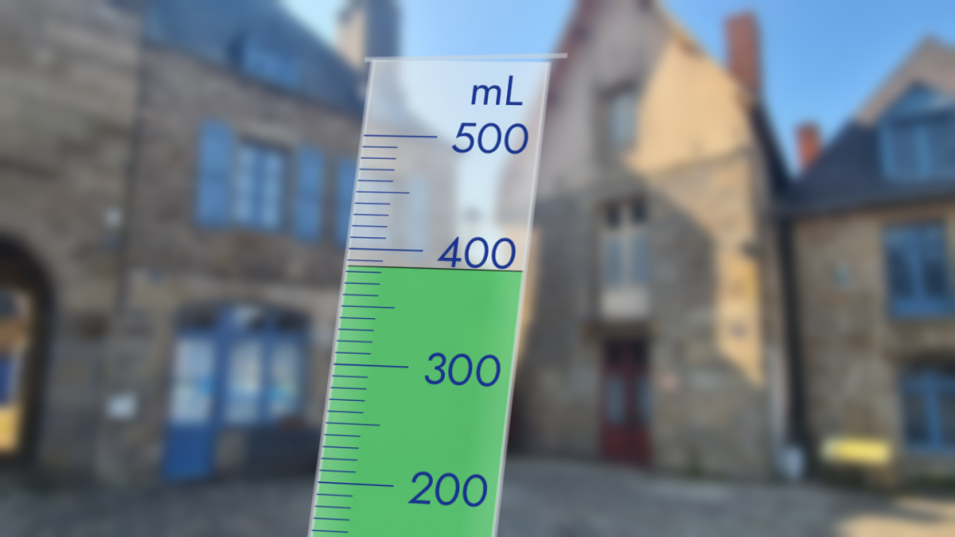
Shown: 385 mL
